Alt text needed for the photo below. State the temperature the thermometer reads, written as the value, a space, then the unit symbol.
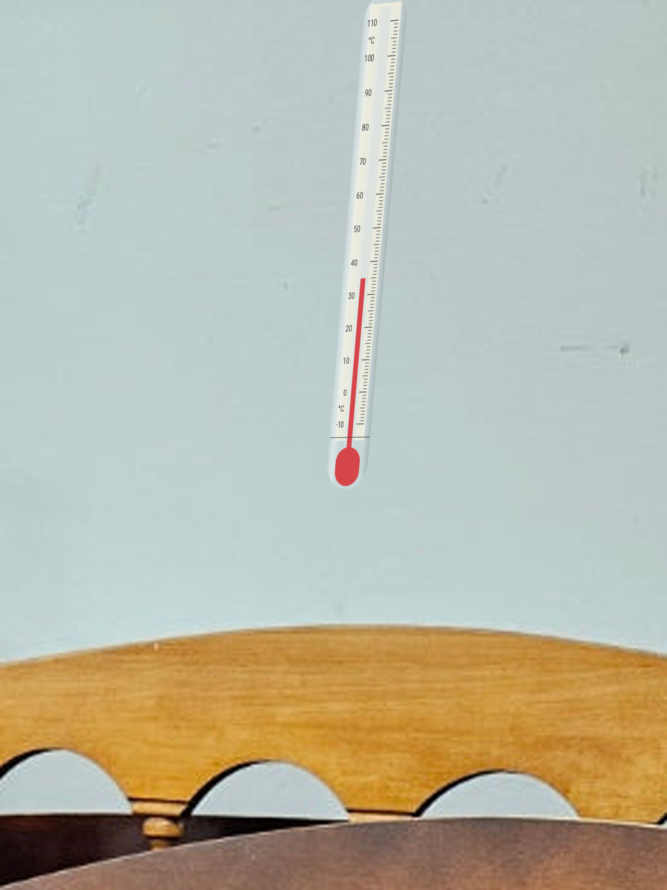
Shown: 35 °C
